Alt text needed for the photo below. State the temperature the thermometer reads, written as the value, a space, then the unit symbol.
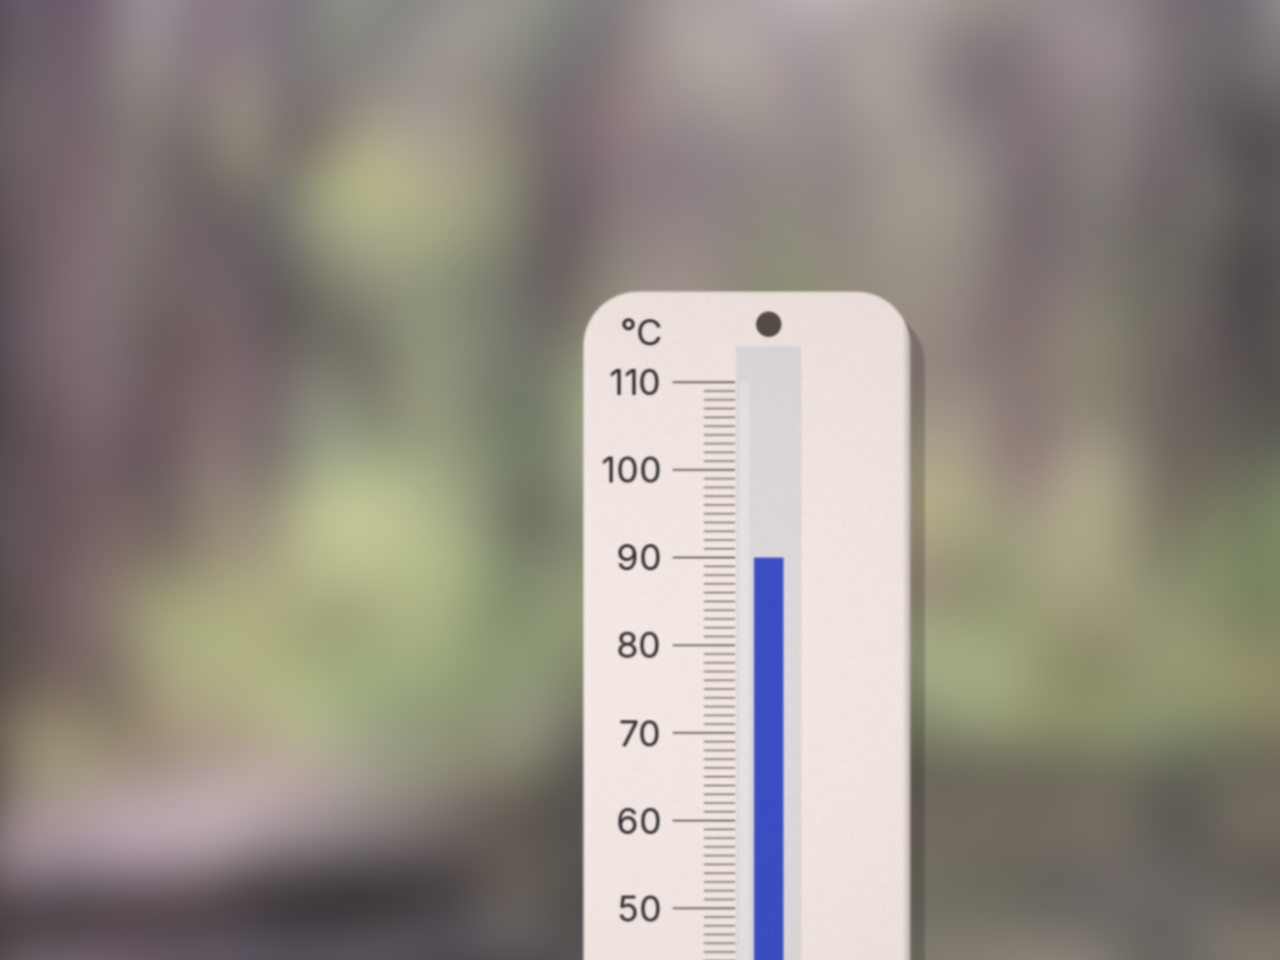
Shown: 90 °C
